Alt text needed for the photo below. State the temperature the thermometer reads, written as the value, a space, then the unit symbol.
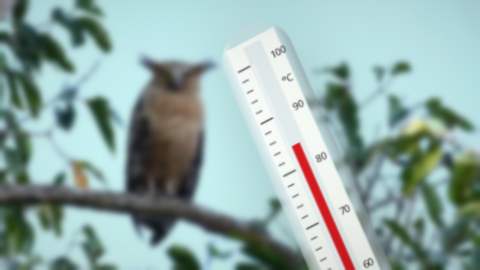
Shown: 84 °C
